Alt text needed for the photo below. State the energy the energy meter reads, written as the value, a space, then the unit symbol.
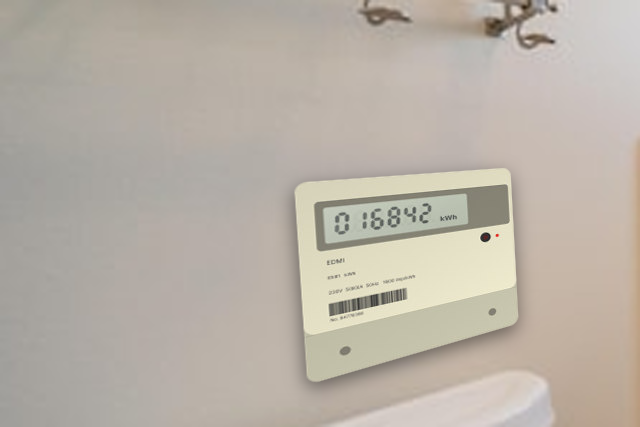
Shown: 16842 kWh
